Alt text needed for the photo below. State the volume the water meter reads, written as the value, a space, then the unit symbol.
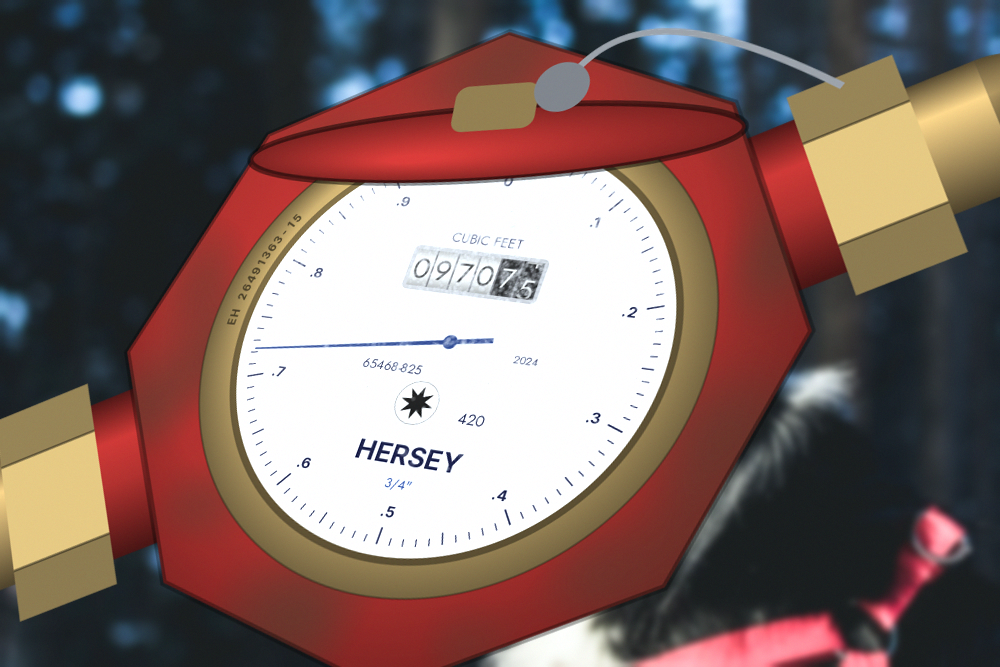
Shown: 97074.72 ft³
